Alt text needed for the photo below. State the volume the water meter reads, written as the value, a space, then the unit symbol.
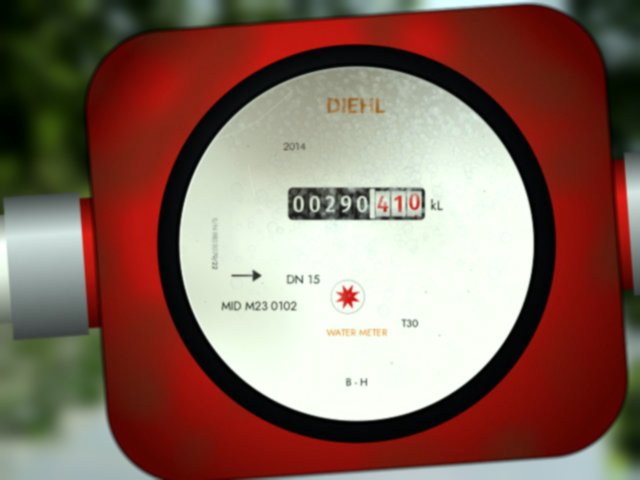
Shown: 290.410 kL
